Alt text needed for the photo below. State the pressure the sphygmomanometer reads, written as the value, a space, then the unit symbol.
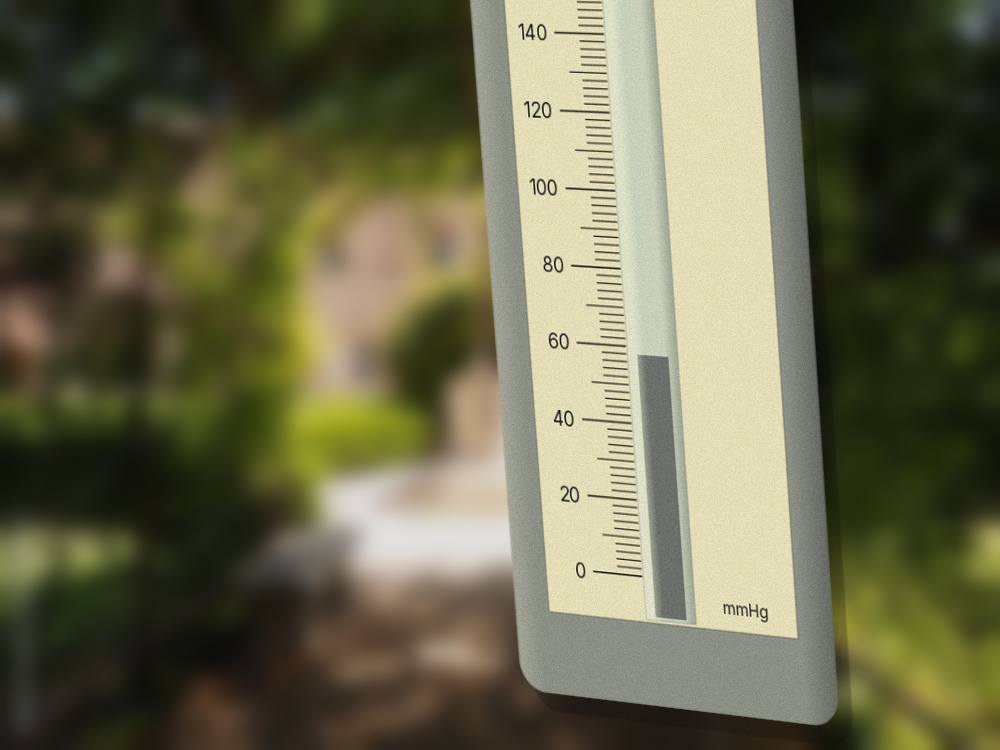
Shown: 58 mmHg
